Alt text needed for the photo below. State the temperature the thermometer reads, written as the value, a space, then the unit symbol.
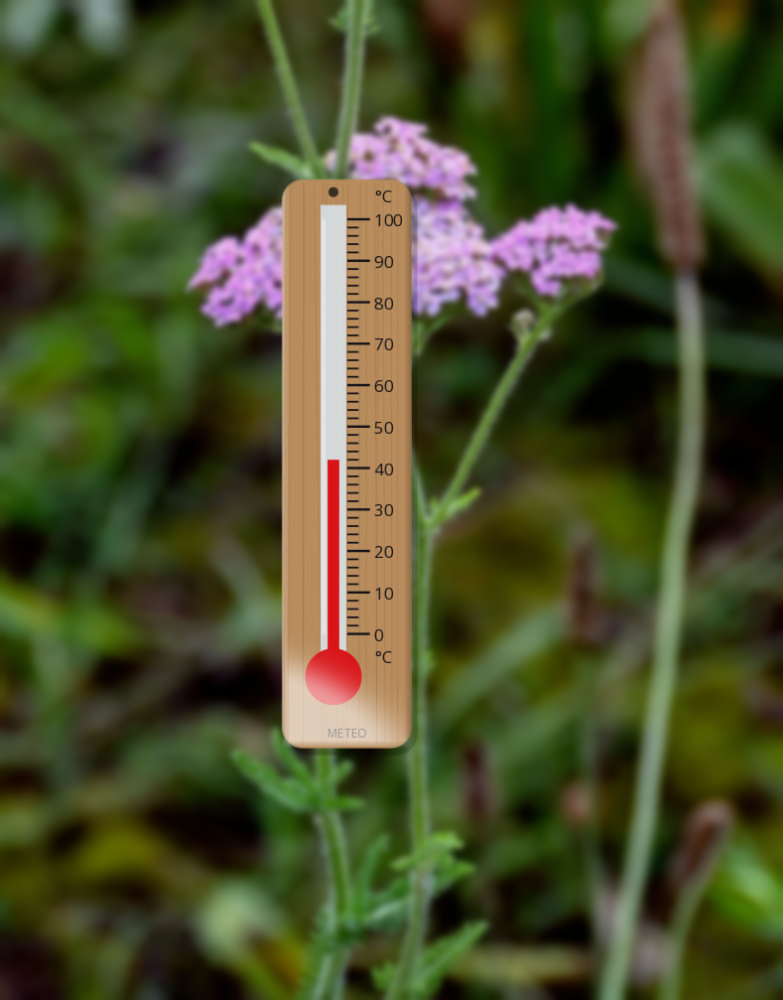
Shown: 42 °C
